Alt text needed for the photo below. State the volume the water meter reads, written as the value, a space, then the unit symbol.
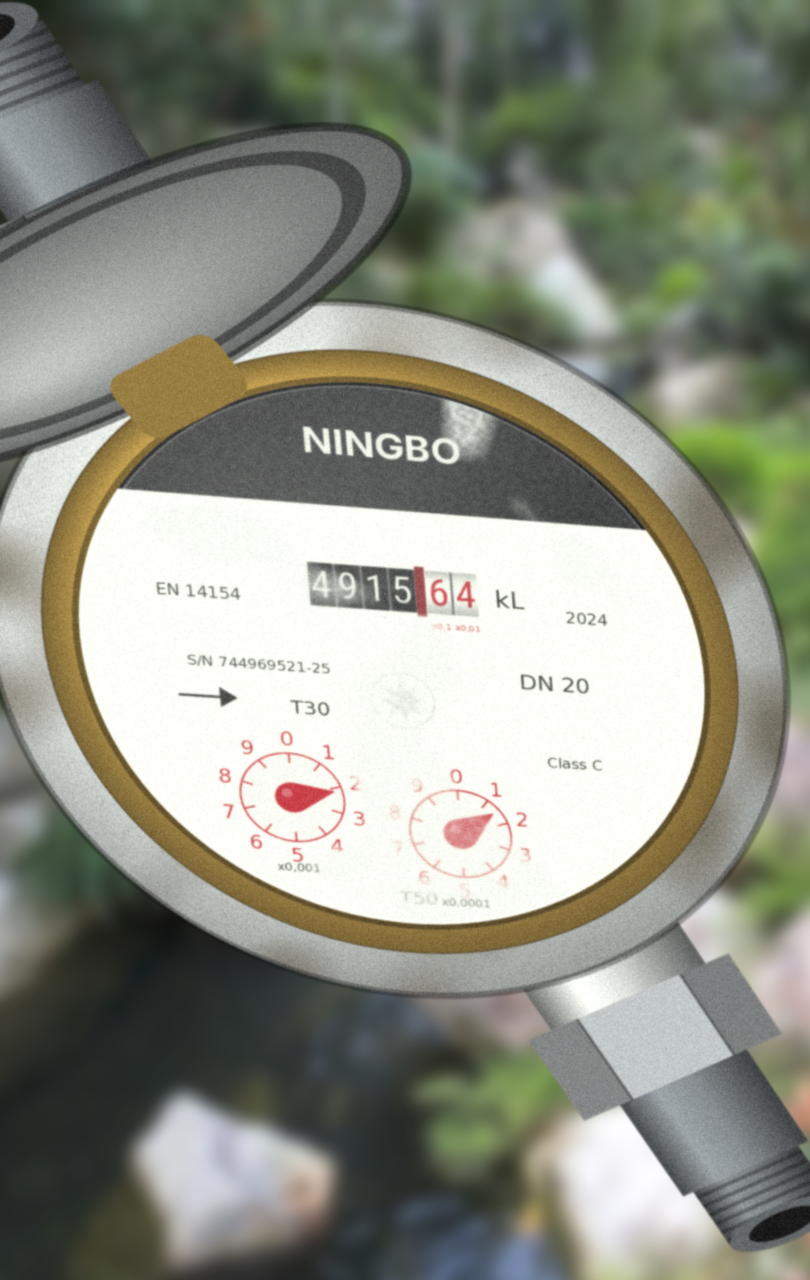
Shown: 4915.6421 kL
